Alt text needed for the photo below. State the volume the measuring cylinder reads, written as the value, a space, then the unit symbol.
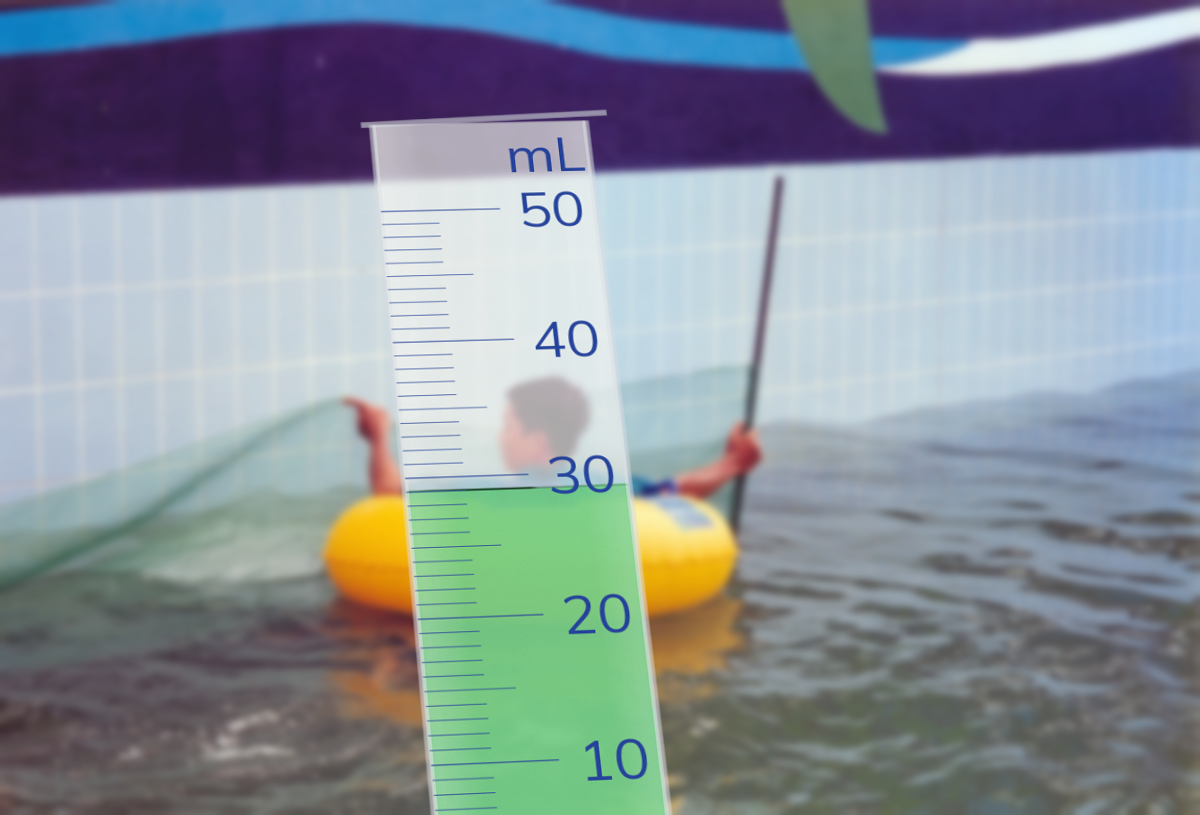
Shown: 29 mL
